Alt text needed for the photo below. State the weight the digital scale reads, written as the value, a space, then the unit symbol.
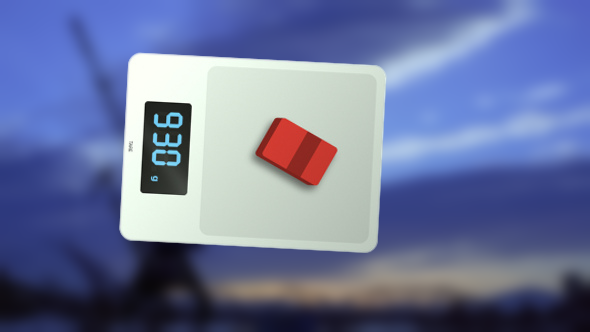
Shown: 930 g
